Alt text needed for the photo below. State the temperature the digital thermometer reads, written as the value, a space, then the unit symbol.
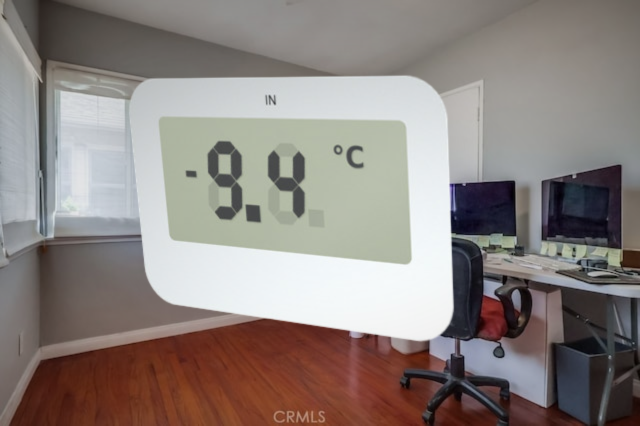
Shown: -9.4 °C
